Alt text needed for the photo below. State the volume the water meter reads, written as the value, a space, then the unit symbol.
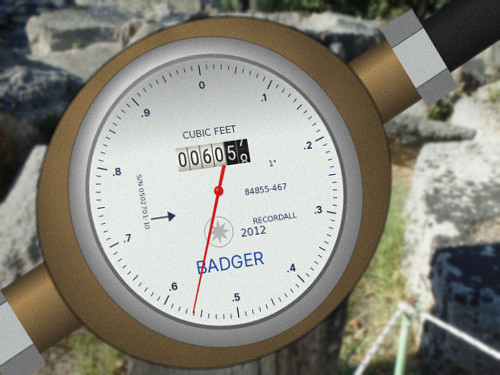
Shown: 6057.56 ft³
